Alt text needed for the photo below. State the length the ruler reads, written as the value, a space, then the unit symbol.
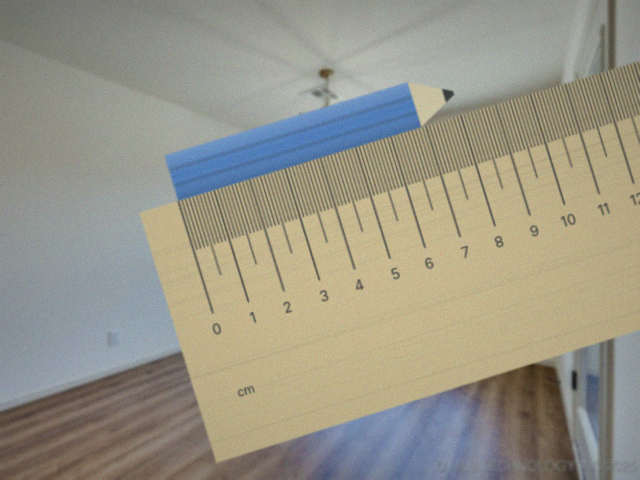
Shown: 8 cm
